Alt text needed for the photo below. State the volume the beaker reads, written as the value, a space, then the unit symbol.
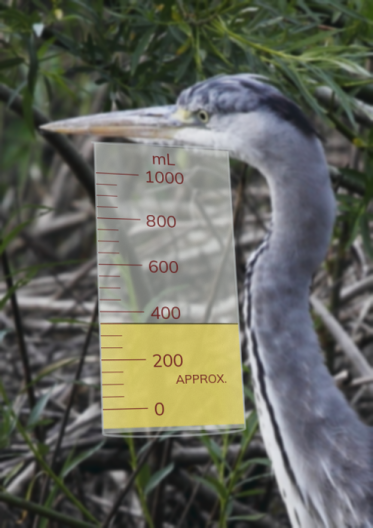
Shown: 350 mL
